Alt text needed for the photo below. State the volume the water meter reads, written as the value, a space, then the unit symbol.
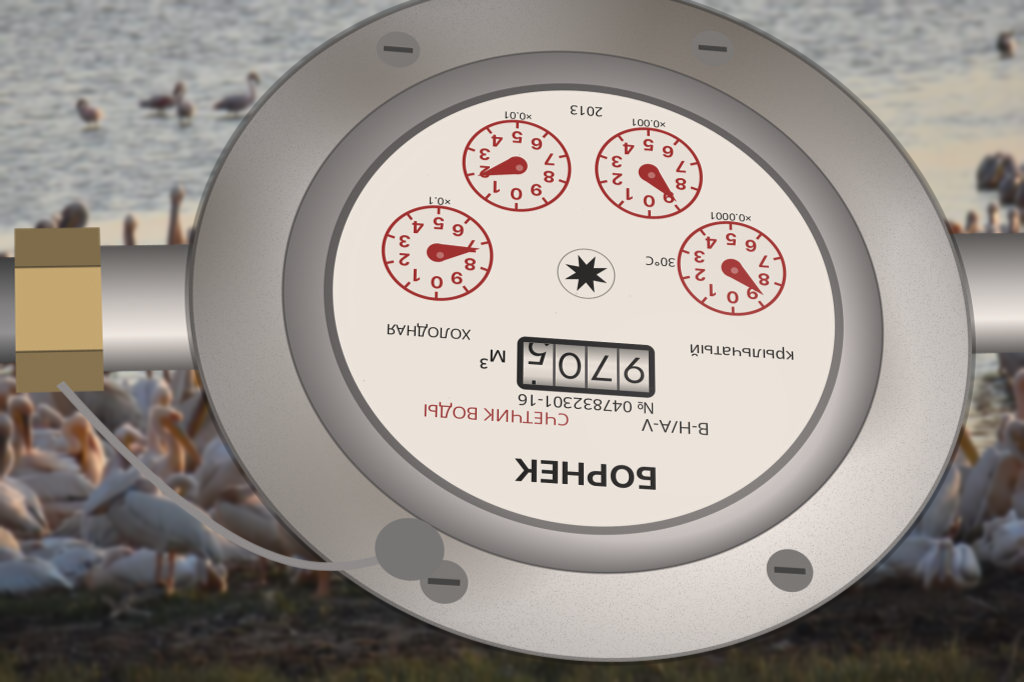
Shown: 9704.7188 m³
